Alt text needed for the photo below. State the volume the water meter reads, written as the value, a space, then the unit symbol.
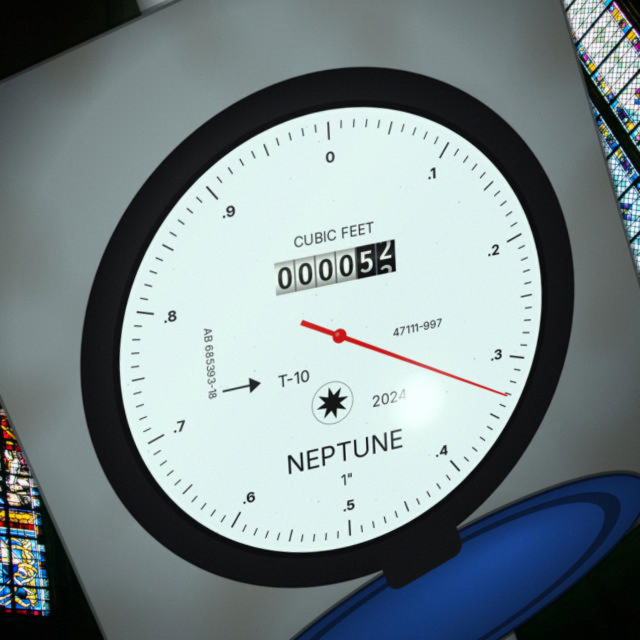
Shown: 52.33 ft³
